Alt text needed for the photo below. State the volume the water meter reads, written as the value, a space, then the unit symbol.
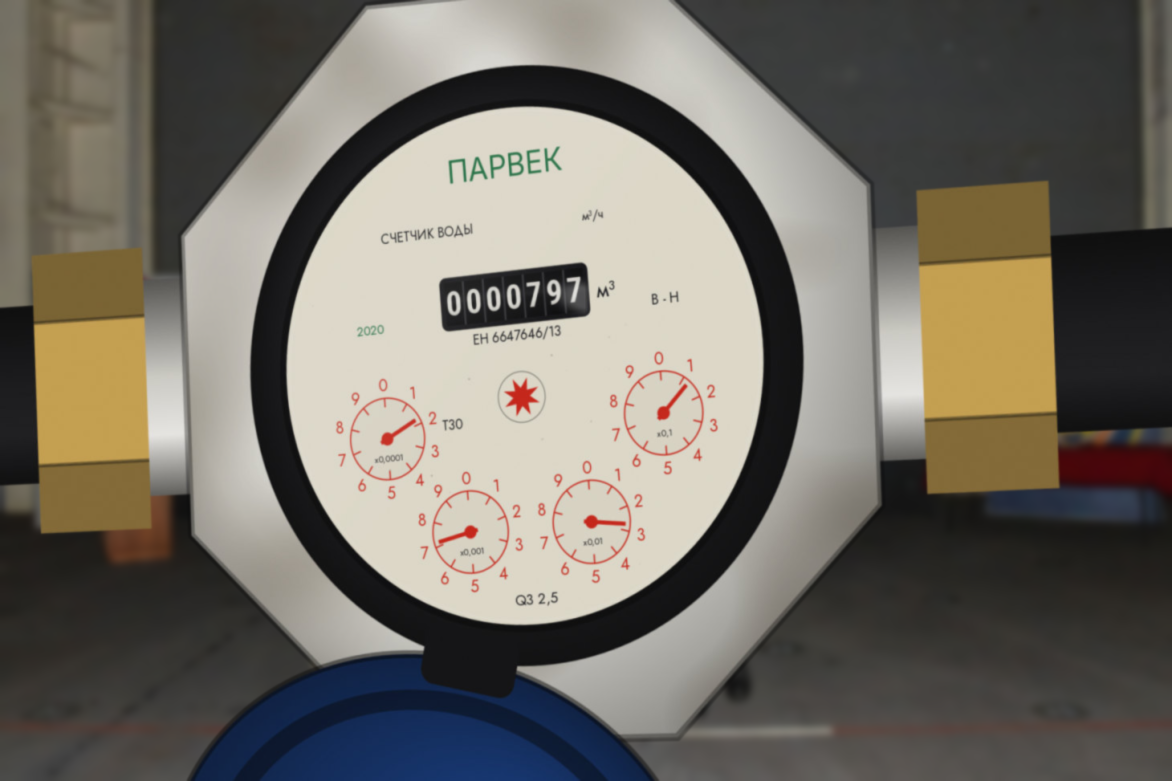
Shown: 797.1271 m³
